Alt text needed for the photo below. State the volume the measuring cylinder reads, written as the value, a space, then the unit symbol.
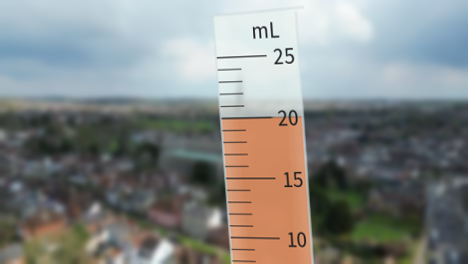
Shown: 20 mL
